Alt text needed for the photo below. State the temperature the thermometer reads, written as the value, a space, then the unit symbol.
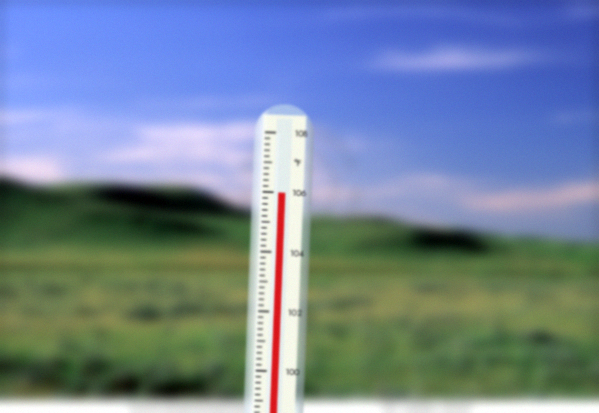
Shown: 106 °F
